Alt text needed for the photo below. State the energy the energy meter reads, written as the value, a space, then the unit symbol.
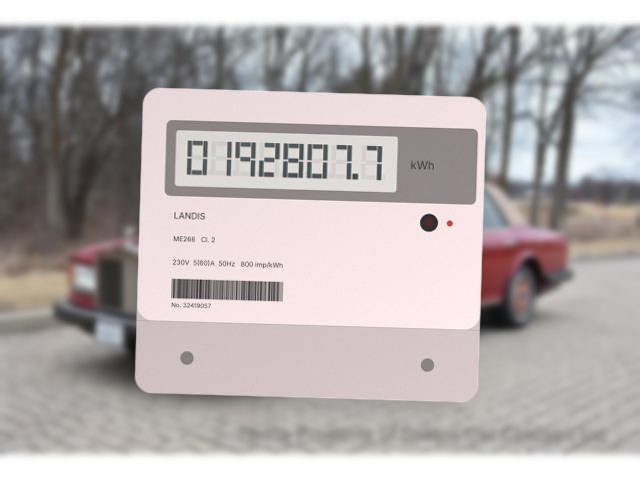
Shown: 192807.7 kWh
